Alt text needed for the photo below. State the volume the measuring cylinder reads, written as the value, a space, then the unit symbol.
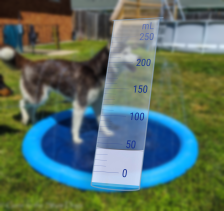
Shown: 40 mL
